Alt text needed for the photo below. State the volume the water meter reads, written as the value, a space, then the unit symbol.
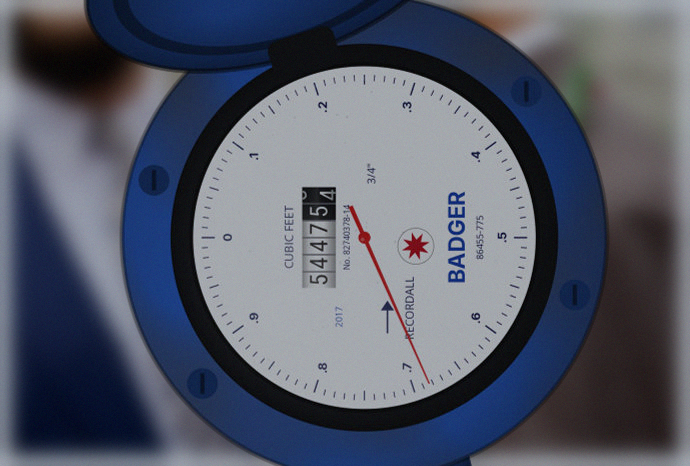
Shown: 544753.68 ft³
